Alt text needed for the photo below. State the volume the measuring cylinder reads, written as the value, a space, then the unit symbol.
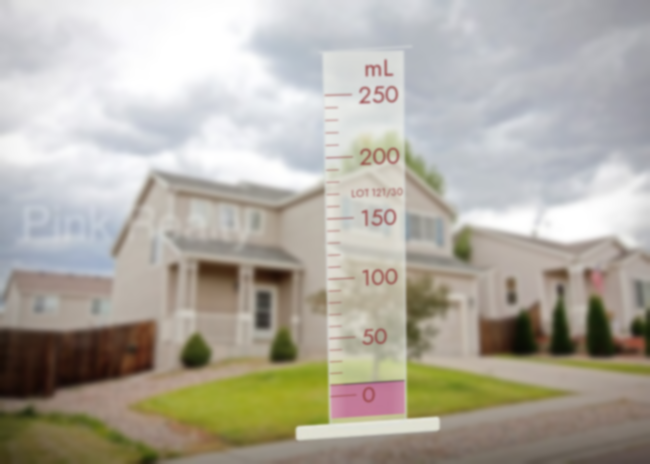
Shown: 10 mL
